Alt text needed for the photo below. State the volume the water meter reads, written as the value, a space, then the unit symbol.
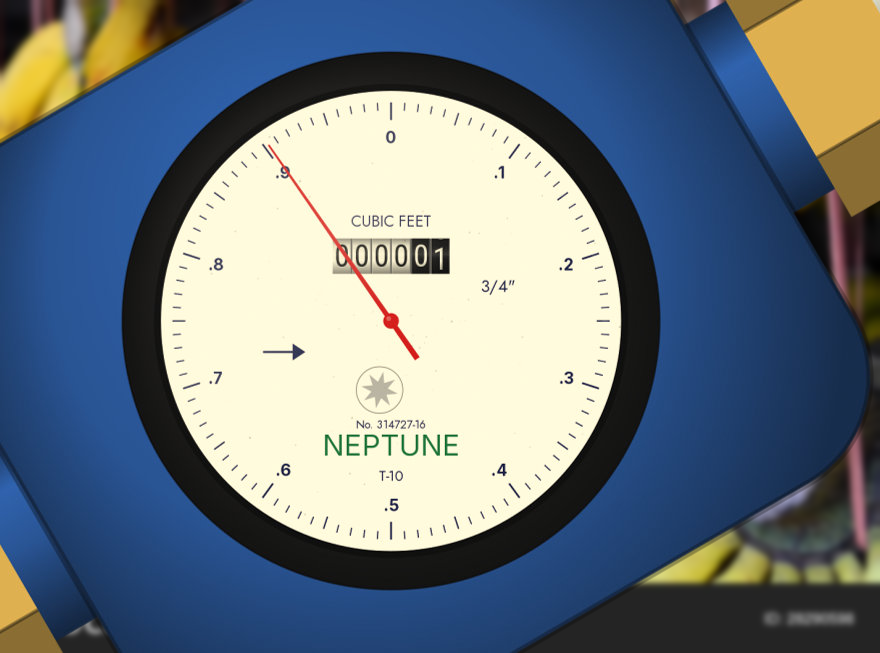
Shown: 0.90 ft³
